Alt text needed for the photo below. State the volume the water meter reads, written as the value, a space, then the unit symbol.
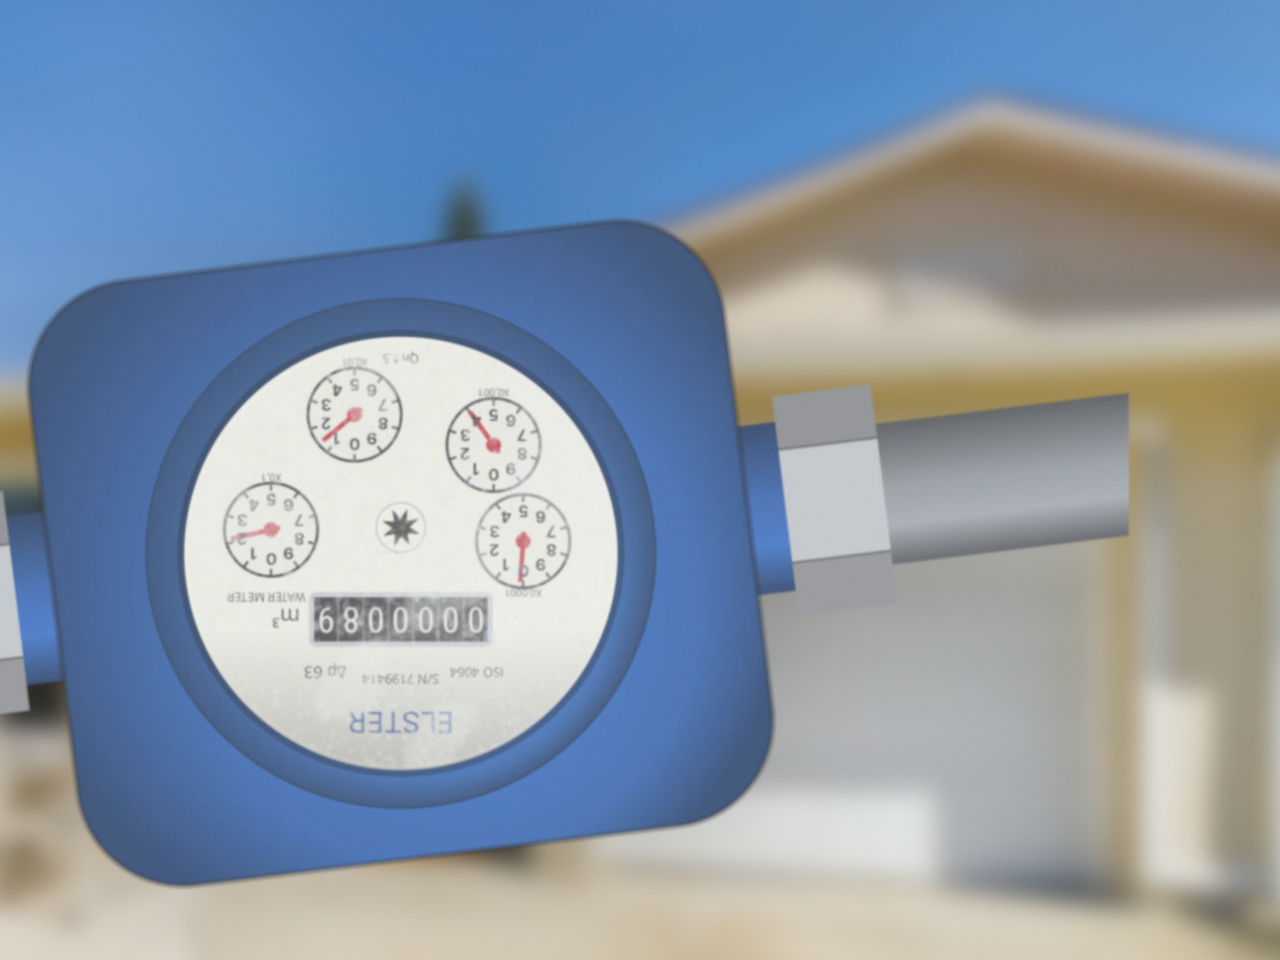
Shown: 89.2140 m³
